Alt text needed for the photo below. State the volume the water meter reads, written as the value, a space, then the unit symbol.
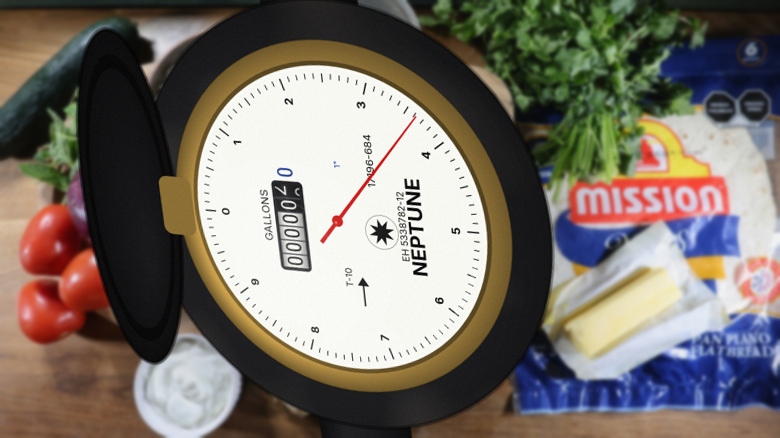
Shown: 23.6 gal
